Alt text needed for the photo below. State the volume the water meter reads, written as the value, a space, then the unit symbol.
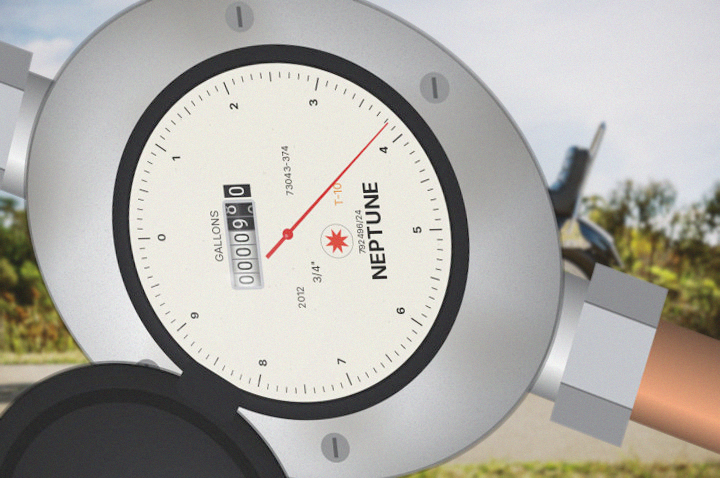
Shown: 983.8 gal
